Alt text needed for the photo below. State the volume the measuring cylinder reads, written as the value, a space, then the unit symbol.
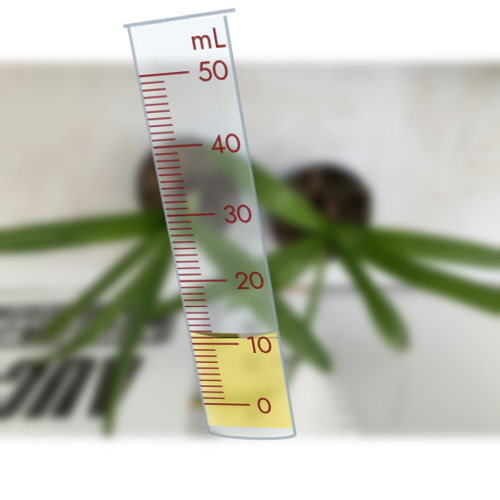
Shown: 11 mL
